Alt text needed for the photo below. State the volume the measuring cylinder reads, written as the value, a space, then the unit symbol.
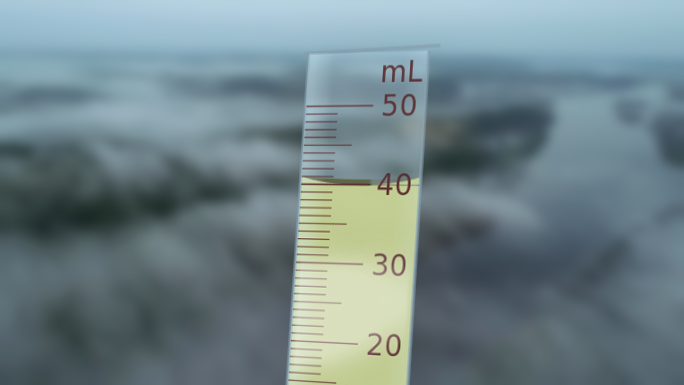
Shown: 40 mL
